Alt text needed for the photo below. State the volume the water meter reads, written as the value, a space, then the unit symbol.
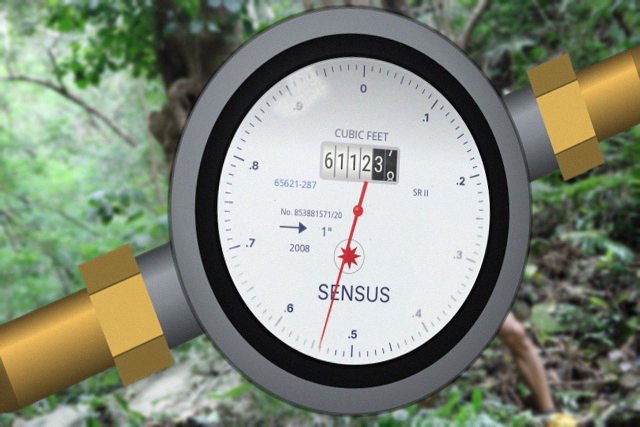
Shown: 611237.54 ft³
